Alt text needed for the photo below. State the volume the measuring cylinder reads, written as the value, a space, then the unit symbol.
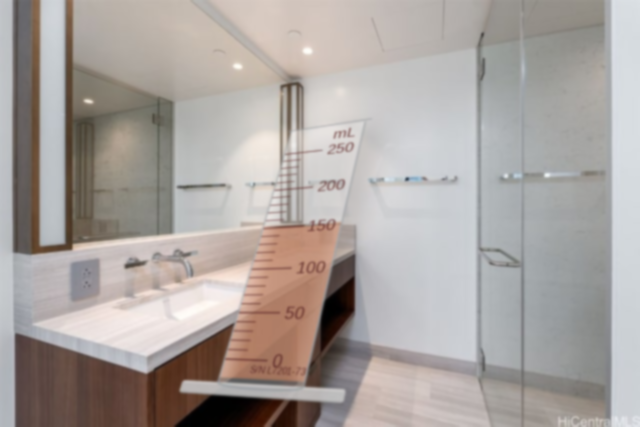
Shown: 150 mL
